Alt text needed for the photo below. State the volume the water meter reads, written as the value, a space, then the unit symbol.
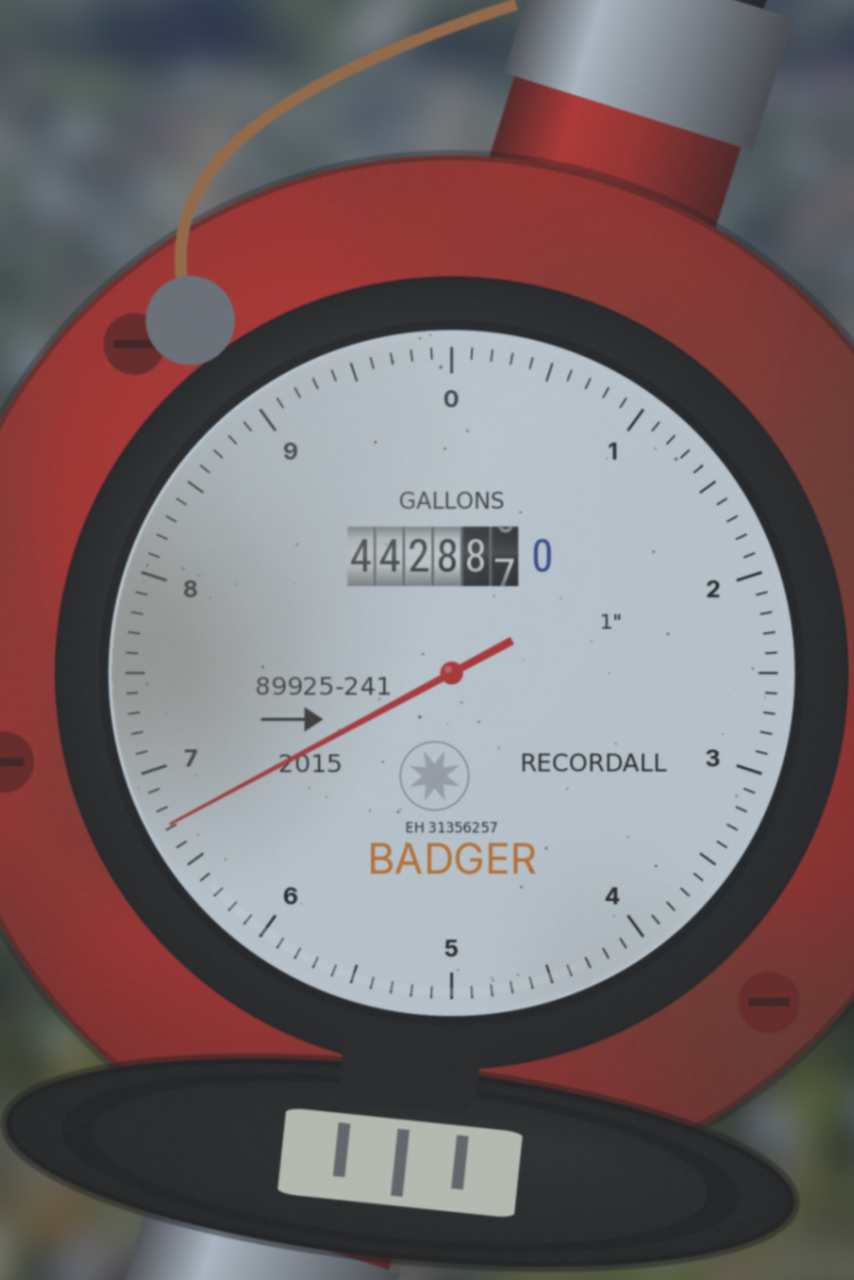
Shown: 4428866.7 gal
